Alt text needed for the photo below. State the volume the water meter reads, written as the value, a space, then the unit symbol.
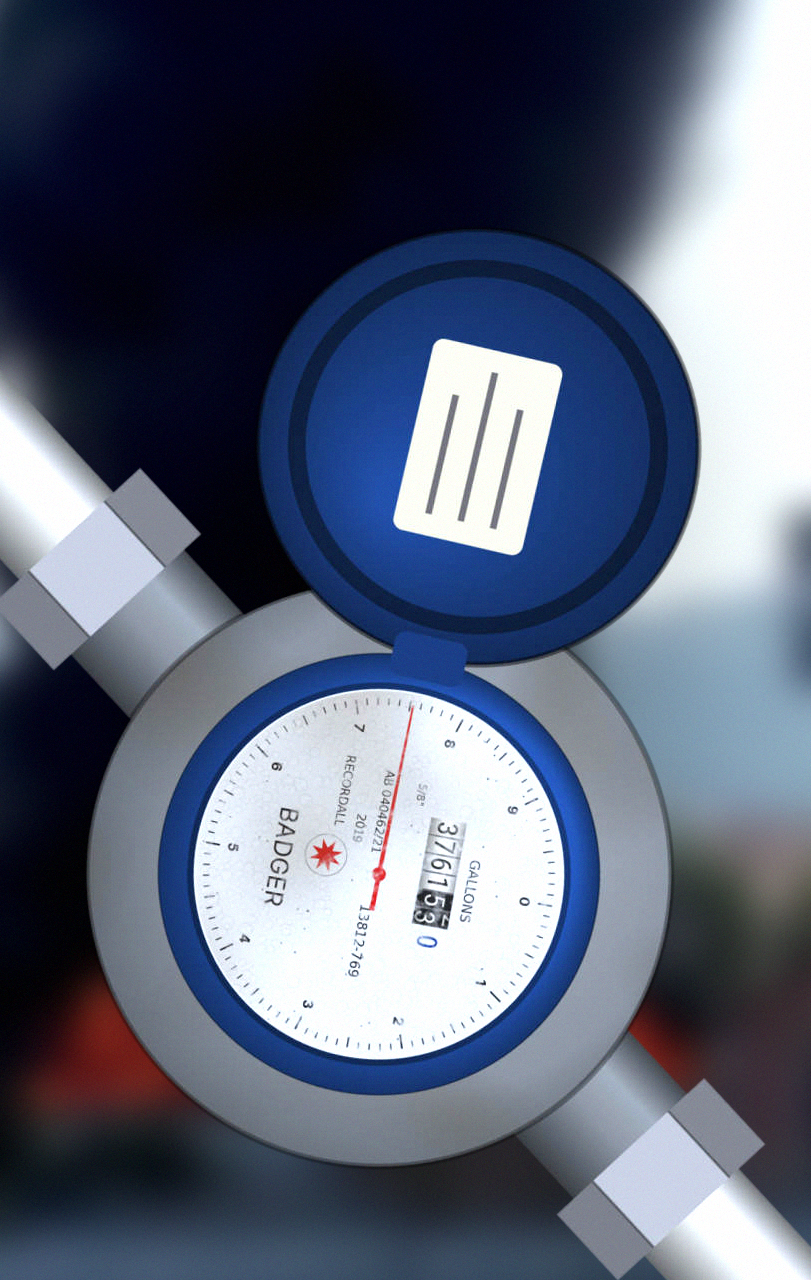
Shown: 3761527.5 gal
